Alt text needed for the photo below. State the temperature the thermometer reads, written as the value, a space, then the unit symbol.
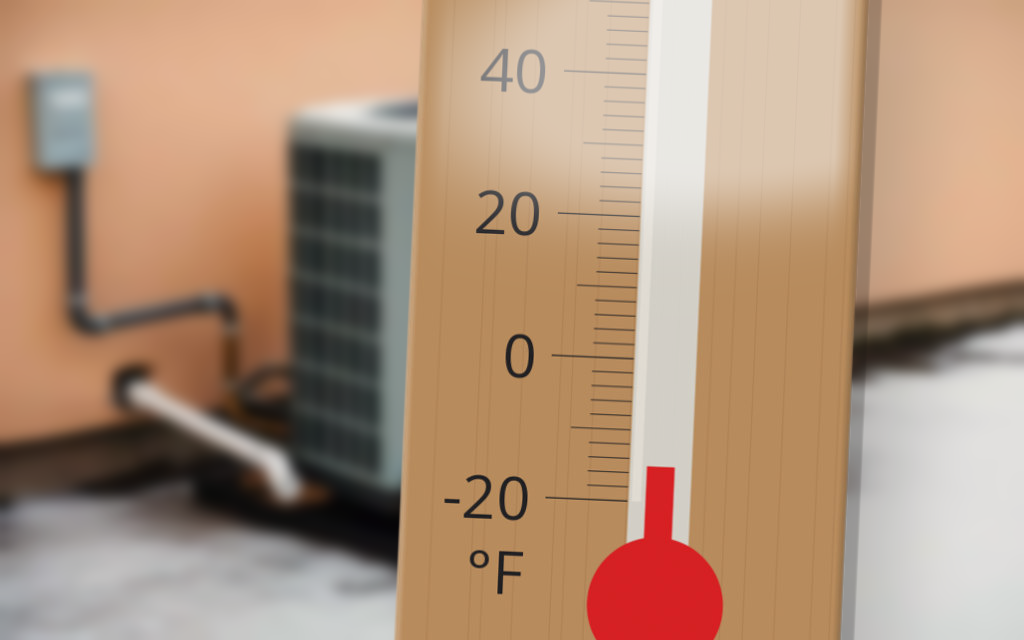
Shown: -15 °F
